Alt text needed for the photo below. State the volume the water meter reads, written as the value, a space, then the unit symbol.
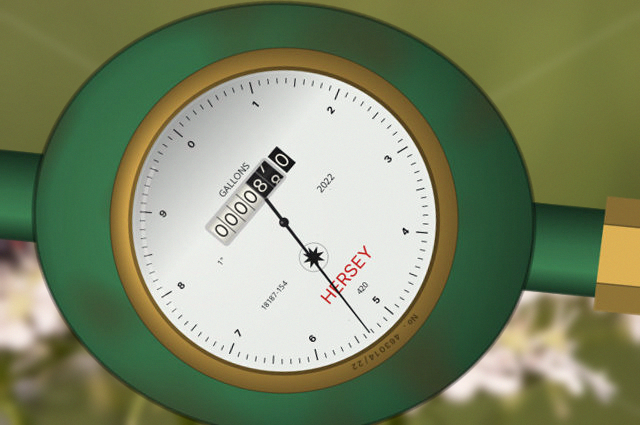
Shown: 875.3 gal
